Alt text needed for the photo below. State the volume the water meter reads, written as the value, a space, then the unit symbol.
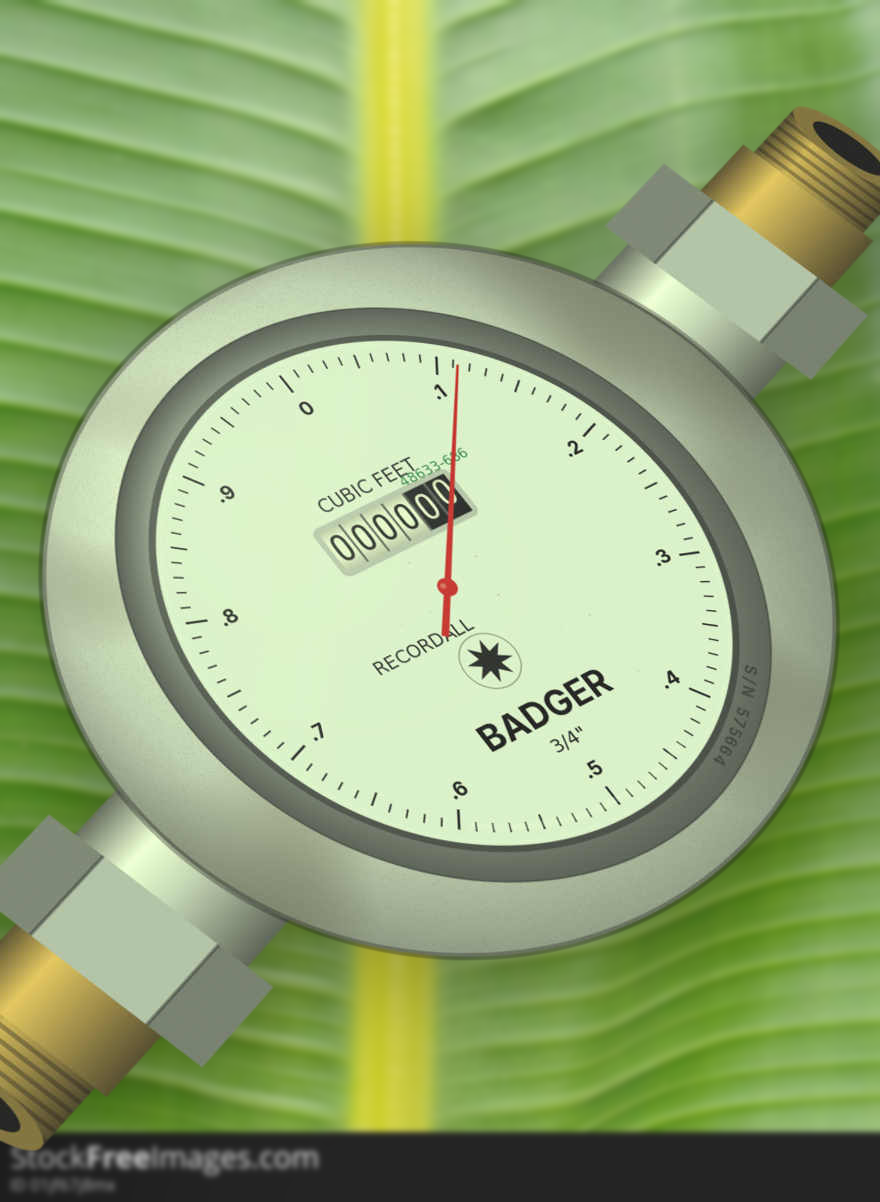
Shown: 0.11 ft³
